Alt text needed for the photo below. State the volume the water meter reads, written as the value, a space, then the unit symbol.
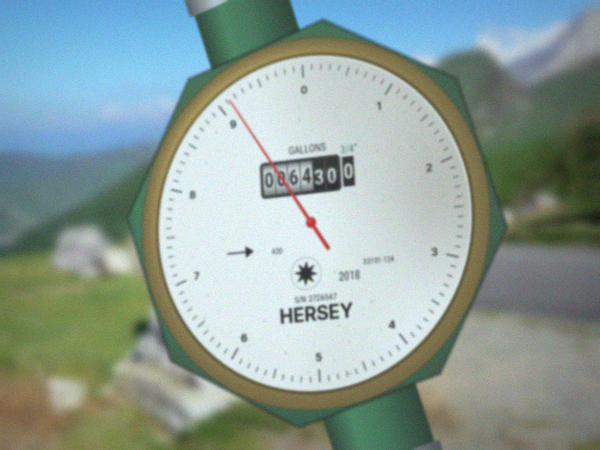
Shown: 64299.1 gal
